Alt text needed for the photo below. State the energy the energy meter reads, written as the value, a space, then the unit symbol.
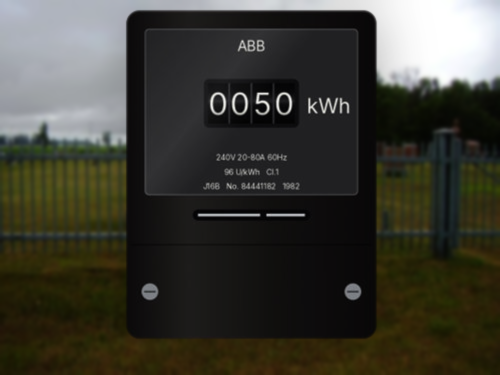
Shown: 50 kWh
